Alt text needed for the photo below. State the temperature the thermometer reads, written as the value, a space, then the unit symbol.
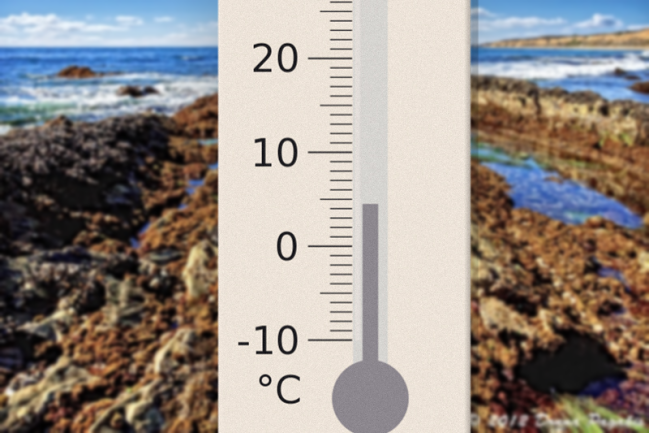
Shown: 4.5 °C
